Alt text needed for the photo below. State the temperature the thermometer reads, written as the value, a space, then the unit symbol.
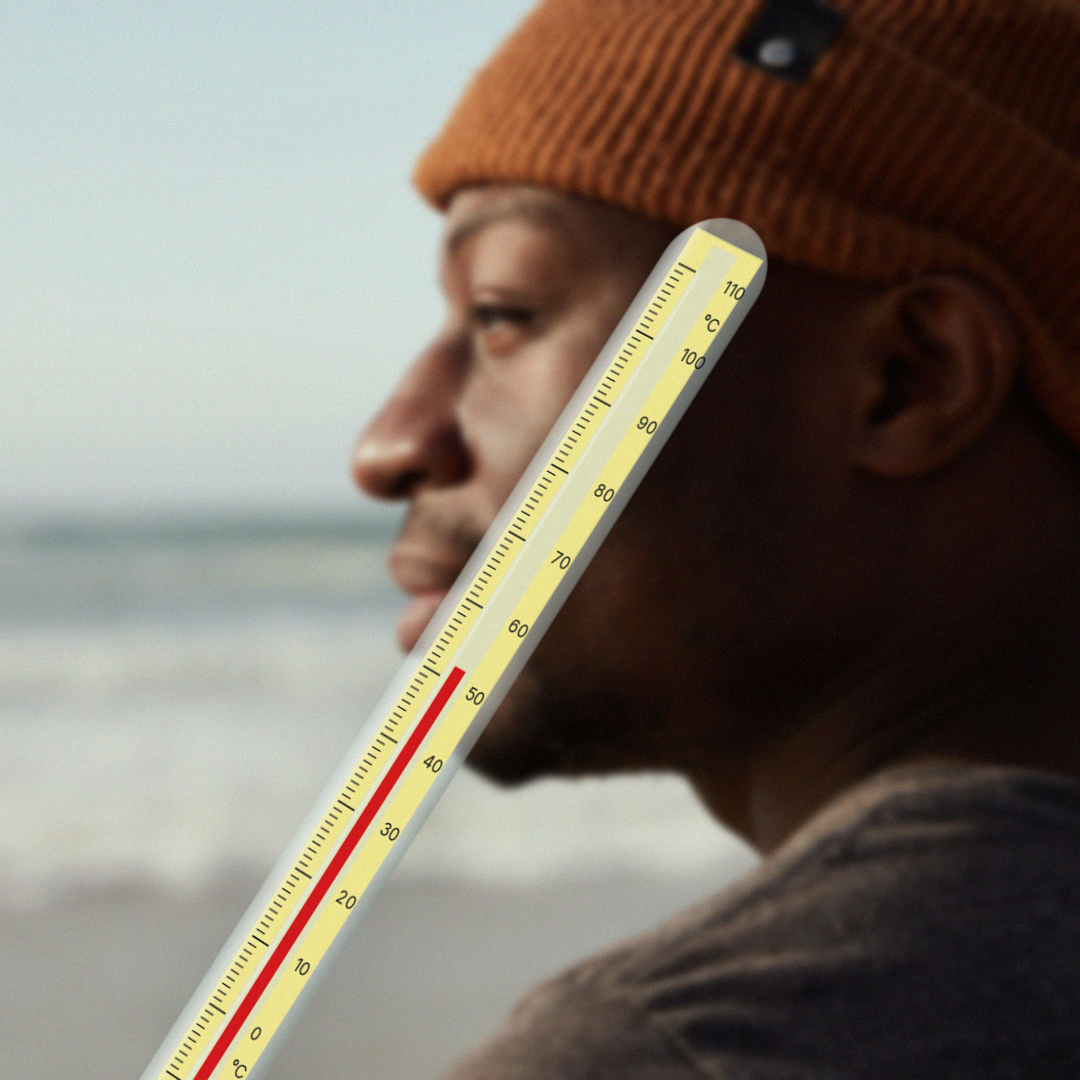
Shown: 52 °C
